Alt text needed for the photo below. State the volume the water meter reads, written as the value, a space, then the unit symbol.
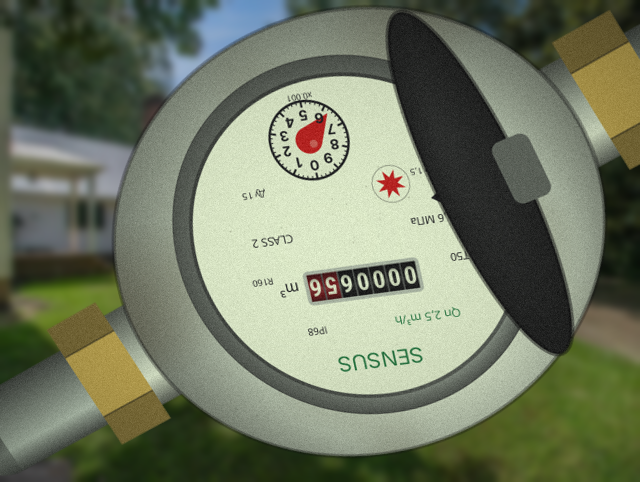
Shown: 6.566 m³
